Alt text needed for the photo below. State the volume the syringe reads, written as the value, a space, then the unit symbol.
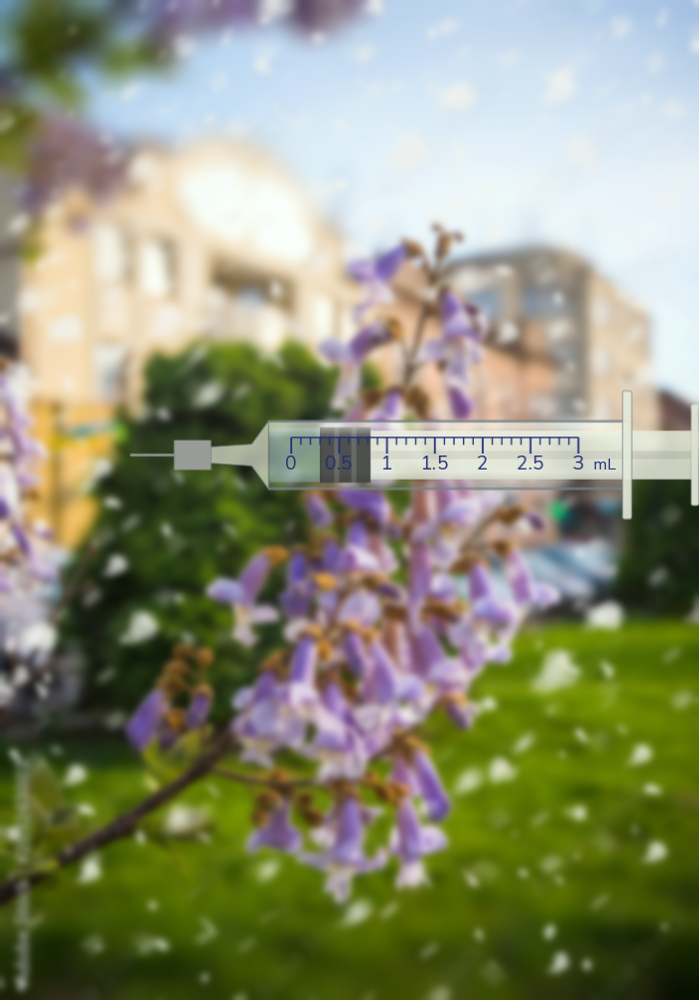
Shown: 0.3 mL
